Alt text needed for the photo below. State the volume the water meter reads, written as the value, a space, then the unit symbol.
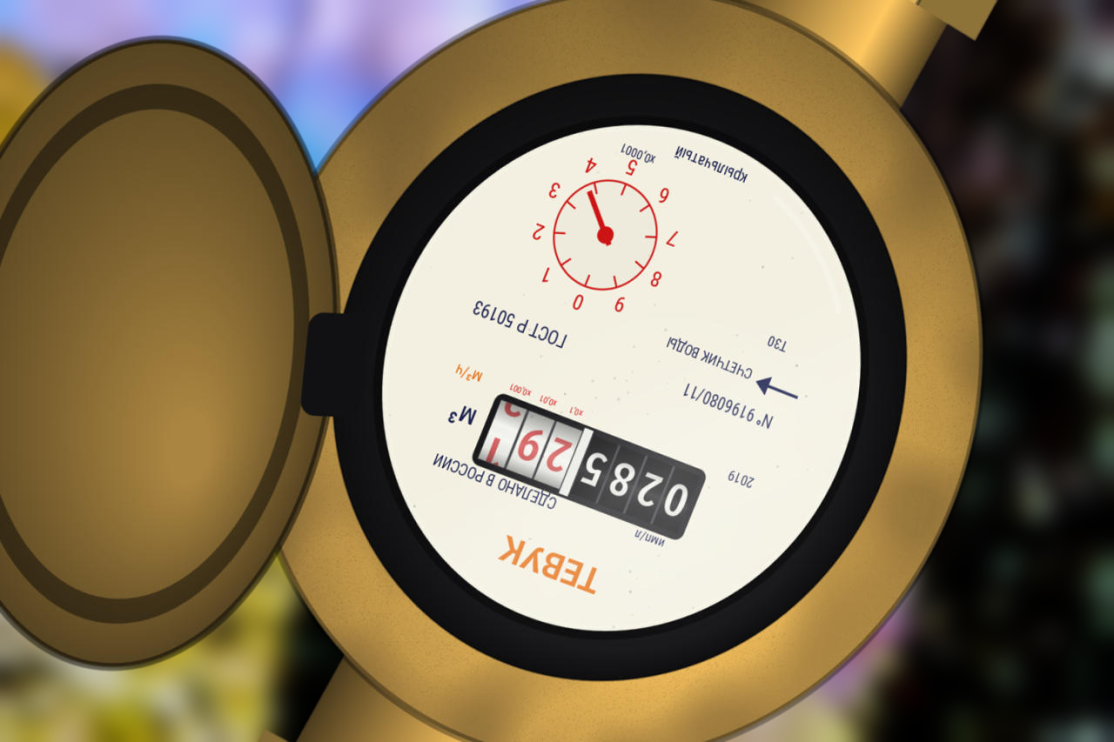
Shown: 285.2913 m³
